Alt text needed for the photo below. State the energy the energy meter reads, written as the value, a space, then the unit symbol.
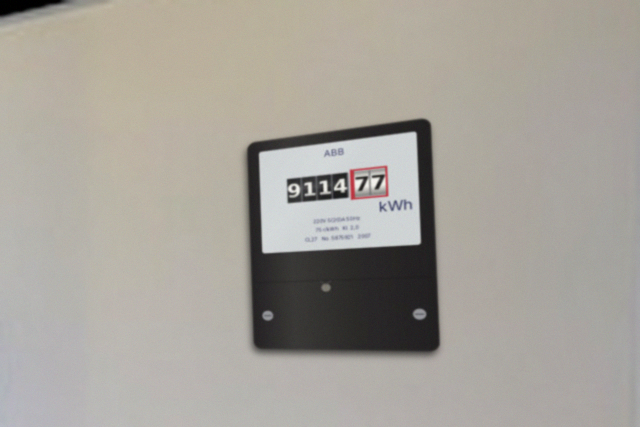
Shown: 9114.77 kWh
